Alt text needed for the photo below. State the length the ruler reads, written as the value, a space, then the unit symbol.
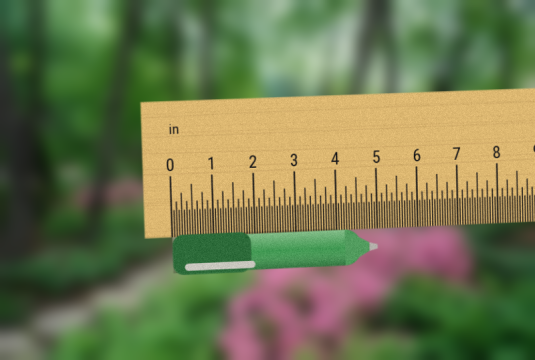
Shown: 5 in
